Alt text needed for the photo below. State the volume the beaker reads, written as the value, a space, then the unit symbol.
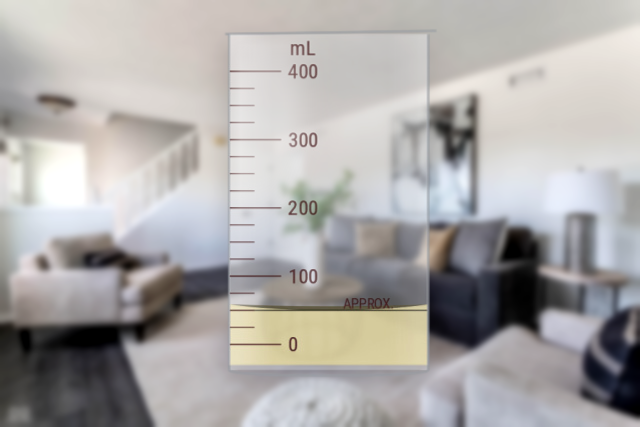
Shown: 50 mL
